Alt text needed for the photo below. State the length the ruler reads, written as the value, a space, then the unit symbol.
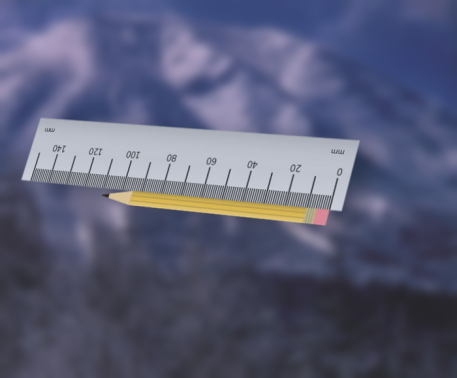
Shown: 110 mm
